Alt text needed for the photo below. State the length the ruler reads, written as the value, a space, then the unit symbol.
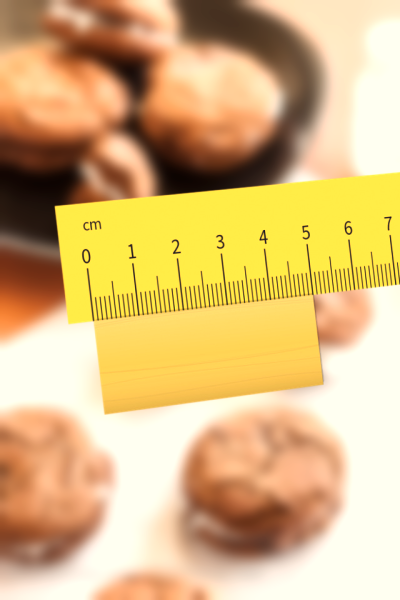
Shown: 5 cm
